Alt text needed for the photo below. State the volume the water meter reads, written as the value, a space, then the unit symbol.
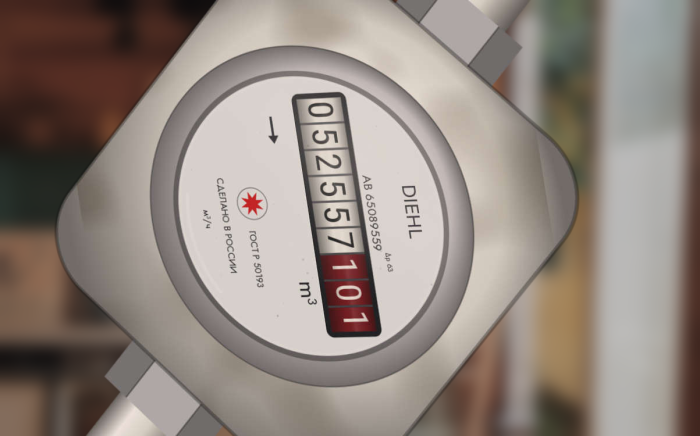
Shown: 52557.101 m³
